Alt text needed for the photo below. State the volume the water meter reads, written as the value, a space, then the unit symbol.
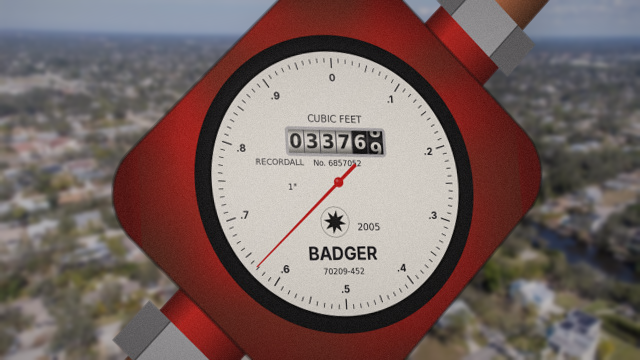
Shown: 33768.63 ft³
